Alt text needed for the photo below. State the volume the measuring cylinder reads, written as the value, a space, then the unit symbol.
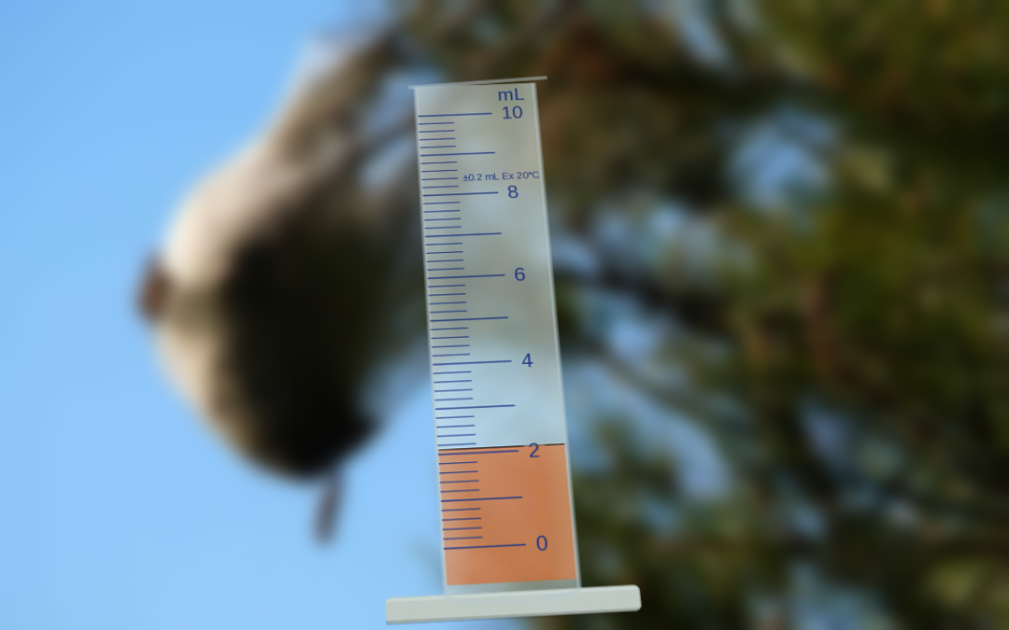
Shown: 2.1 mL
